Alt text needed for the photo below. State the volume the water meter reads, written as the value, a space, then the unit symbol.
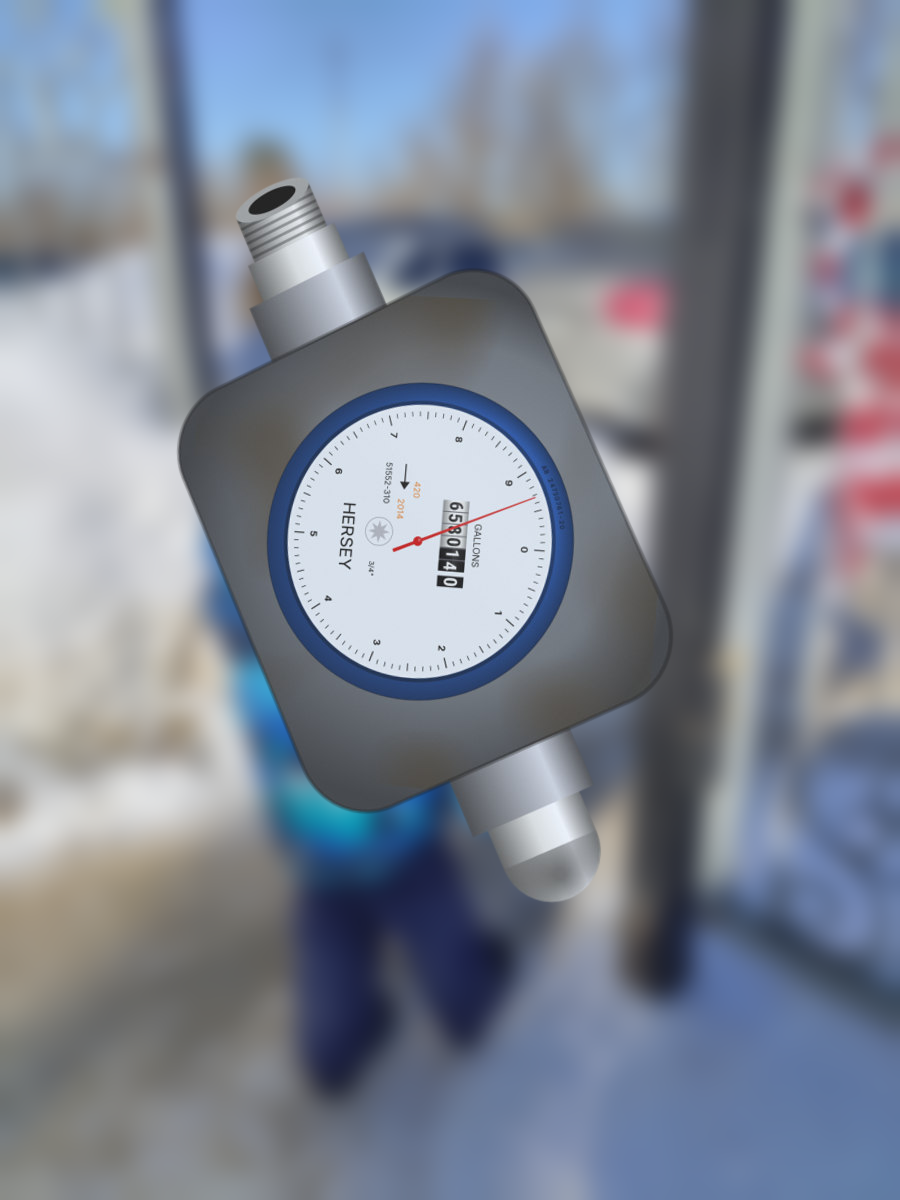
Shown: 6580139.3 gal
